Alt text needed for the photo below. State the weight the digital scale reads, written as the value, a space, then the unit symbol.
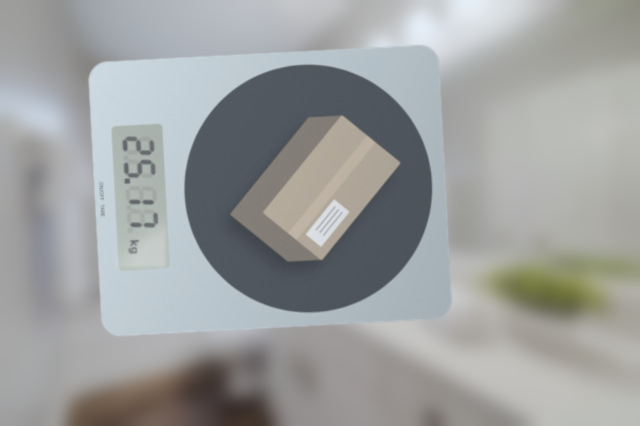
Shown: 25.17 kg
